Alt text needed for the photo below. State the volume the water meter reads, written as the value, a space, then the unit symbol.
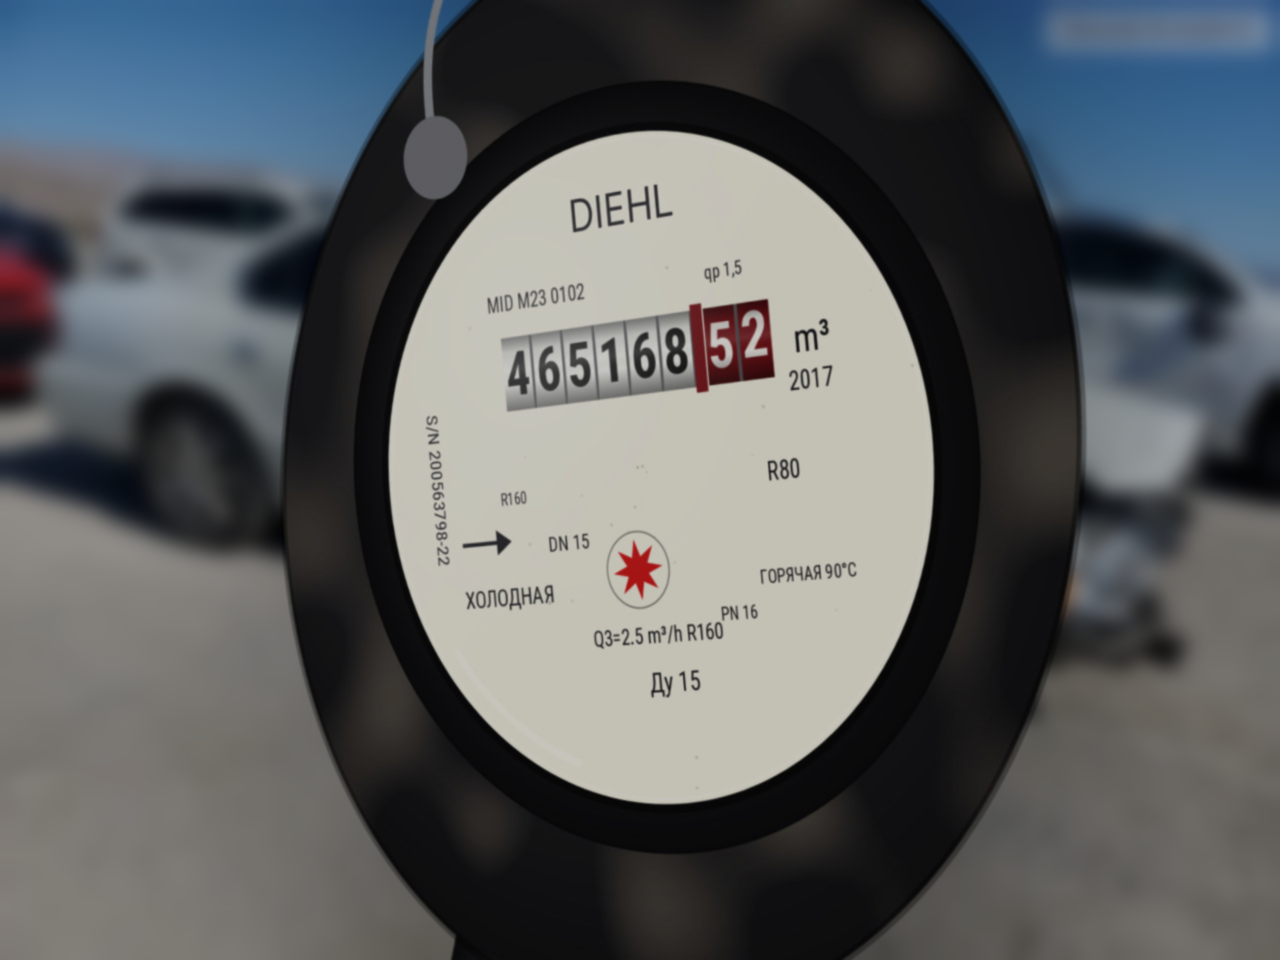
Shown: 465168.52 m³
